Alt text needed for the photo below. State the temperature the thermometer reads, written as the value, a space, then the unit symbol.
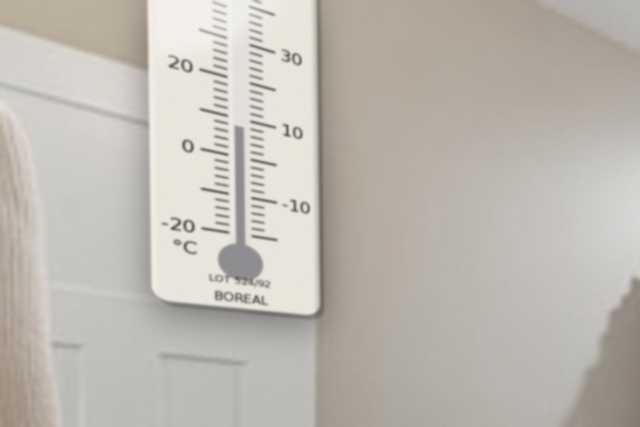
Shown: 8 °C
